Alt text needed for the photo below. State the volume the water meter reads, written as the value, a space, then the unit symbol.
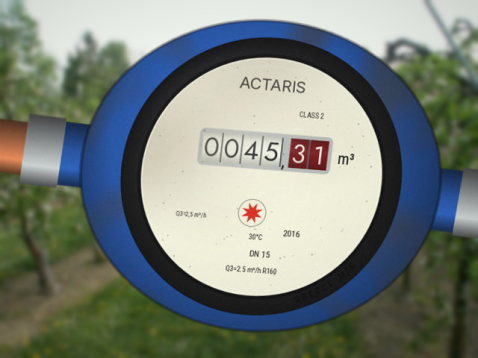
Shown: 45.31 m³
